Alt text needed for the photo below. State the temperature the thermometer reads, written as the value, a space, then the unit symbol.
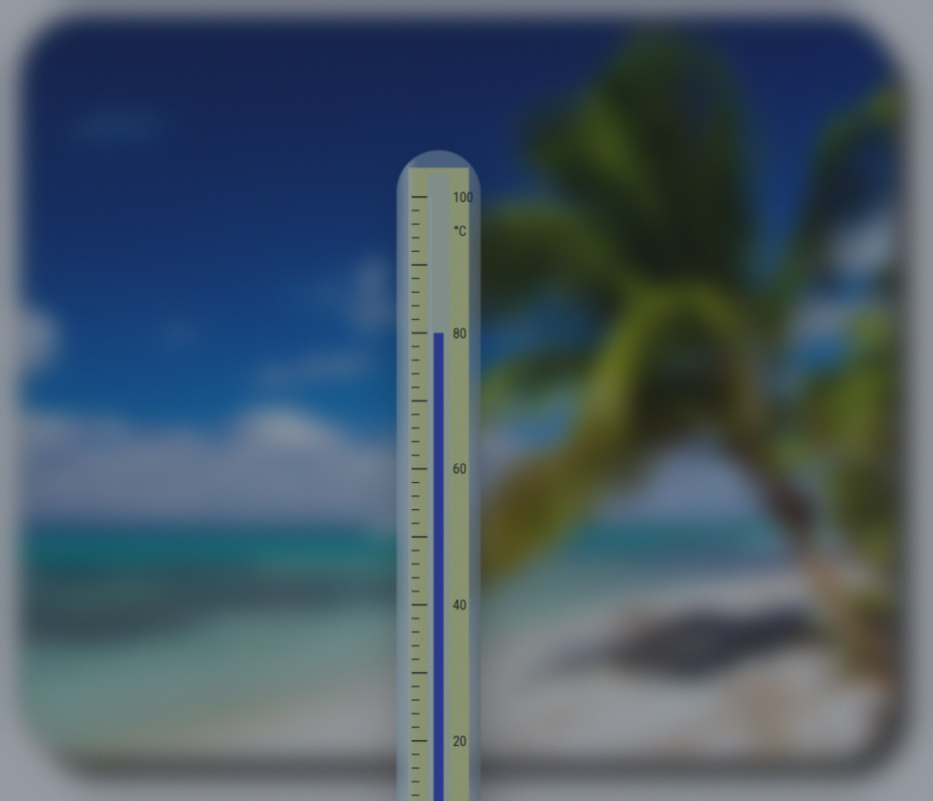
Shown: 80 °C
